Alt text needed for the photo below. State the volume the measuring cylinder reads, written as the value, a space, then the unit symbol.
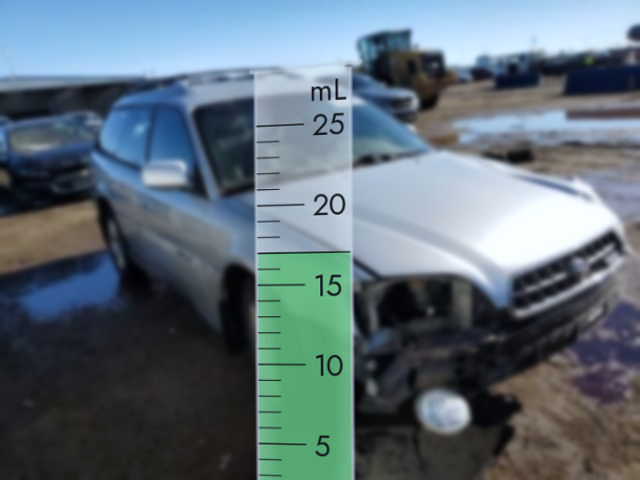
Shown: 17 mL
